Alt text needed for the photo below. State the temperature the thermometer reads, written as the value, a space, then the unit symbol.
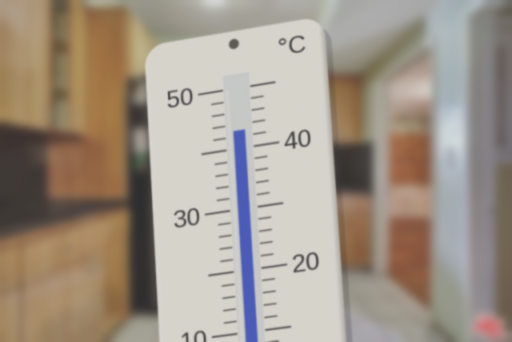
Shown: 43 °C
